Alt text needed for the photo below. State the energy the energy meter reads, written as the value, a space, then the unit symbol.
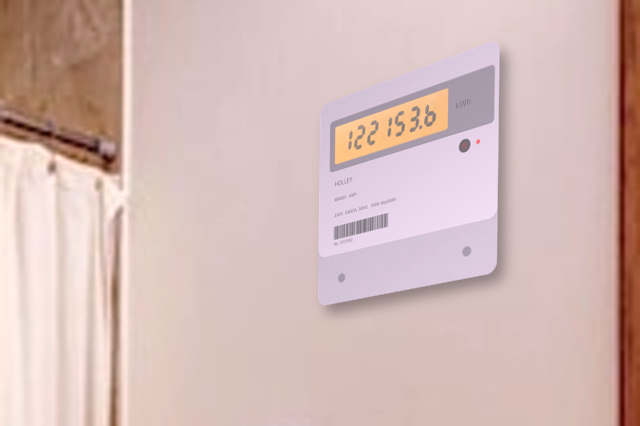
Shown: 122153.6 kWh
